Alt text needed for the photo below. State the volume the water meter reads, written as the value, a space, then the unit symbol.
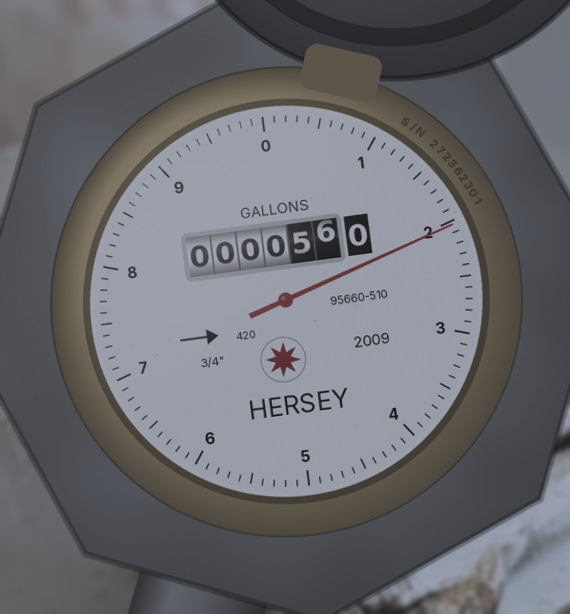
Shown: 562.0 gal
